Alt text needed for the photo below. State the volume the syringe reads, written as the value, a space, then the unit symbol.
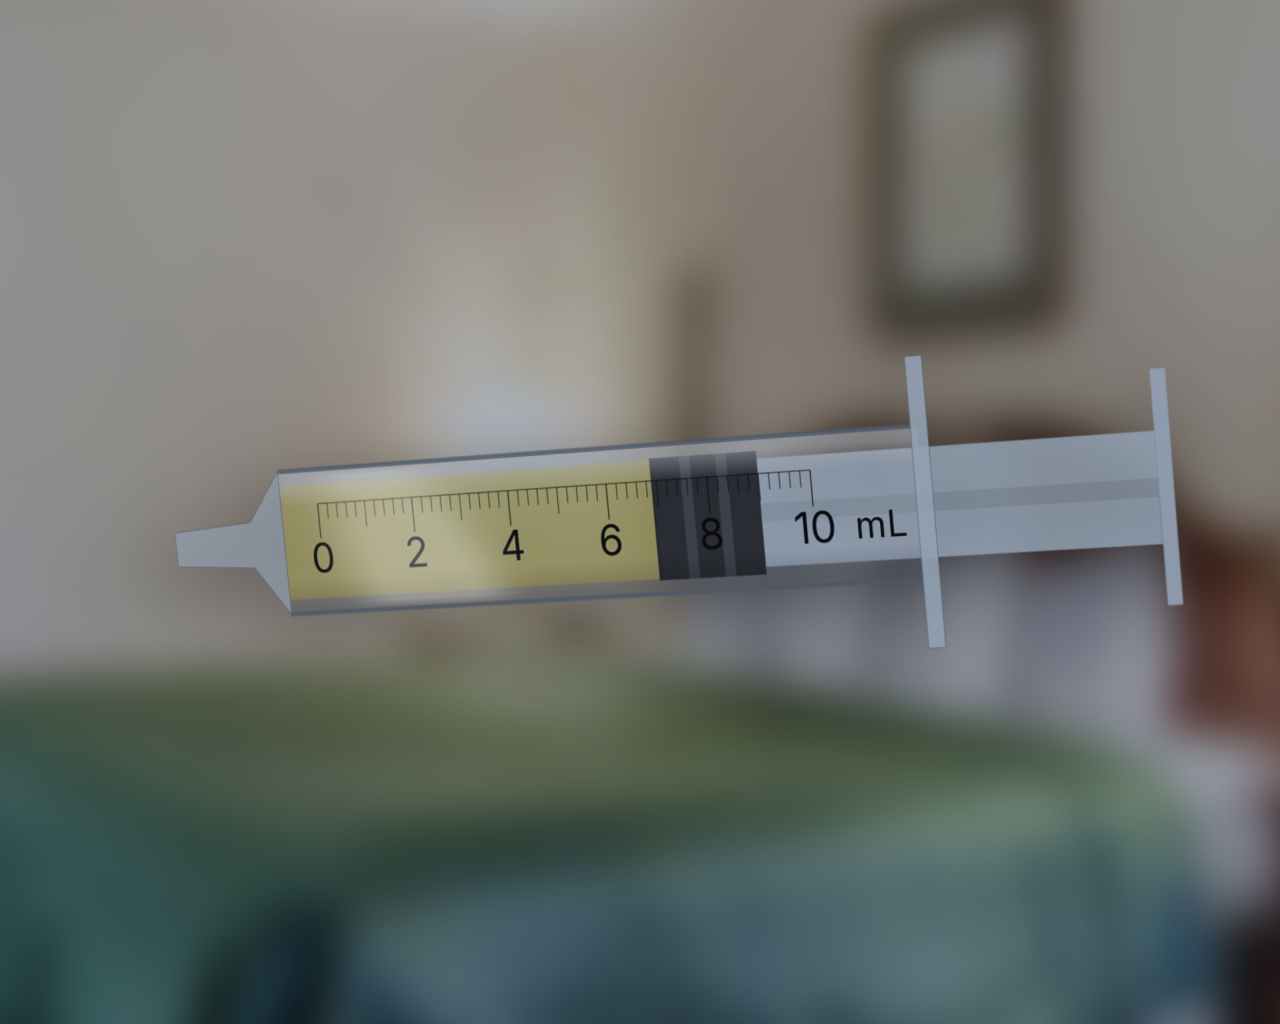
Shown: 6.9 mL
